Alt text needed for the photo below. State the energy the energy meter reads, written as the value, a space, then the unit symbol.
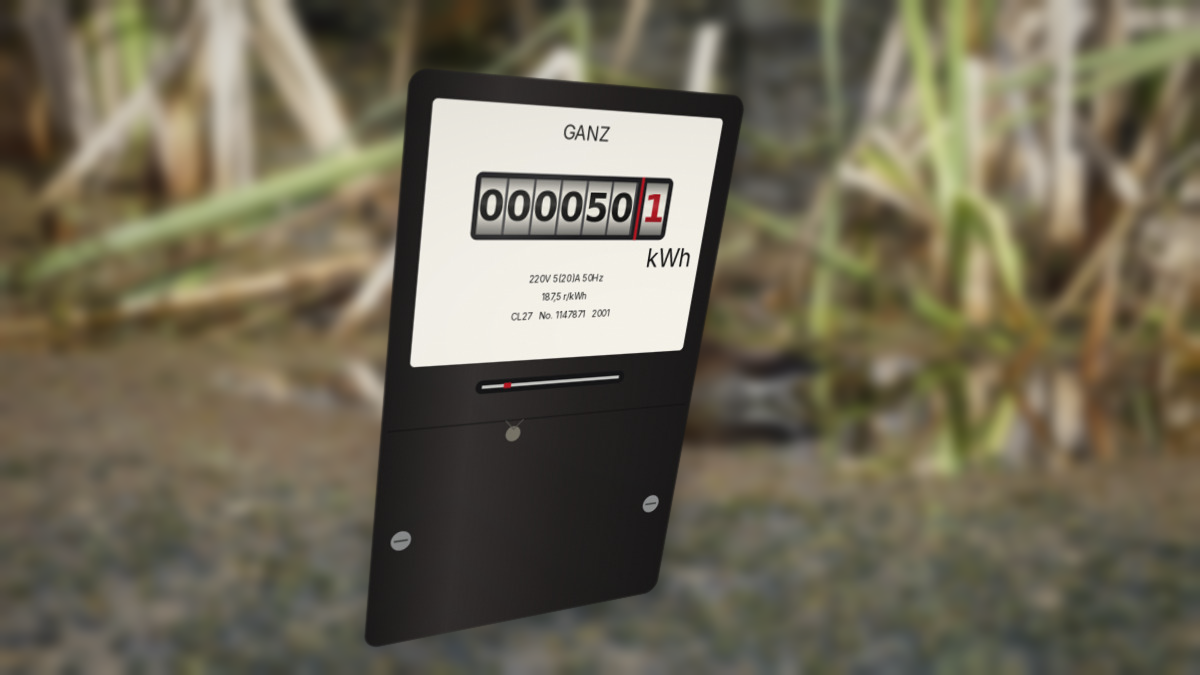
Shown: 50.1 kWh
